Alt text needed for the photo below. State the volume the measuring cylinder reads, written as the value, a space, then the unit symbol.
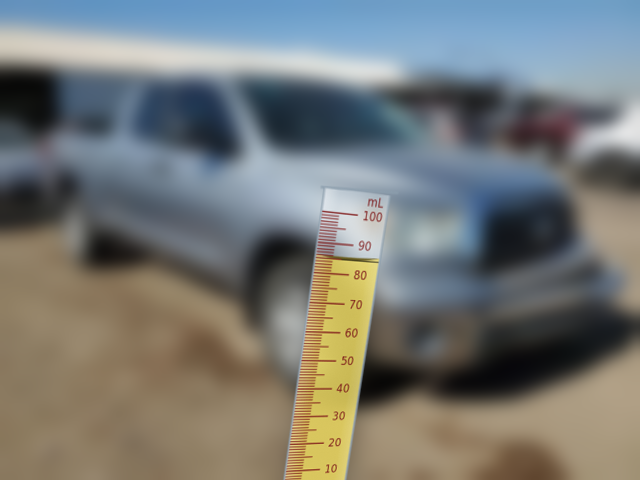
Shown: 85 mL
